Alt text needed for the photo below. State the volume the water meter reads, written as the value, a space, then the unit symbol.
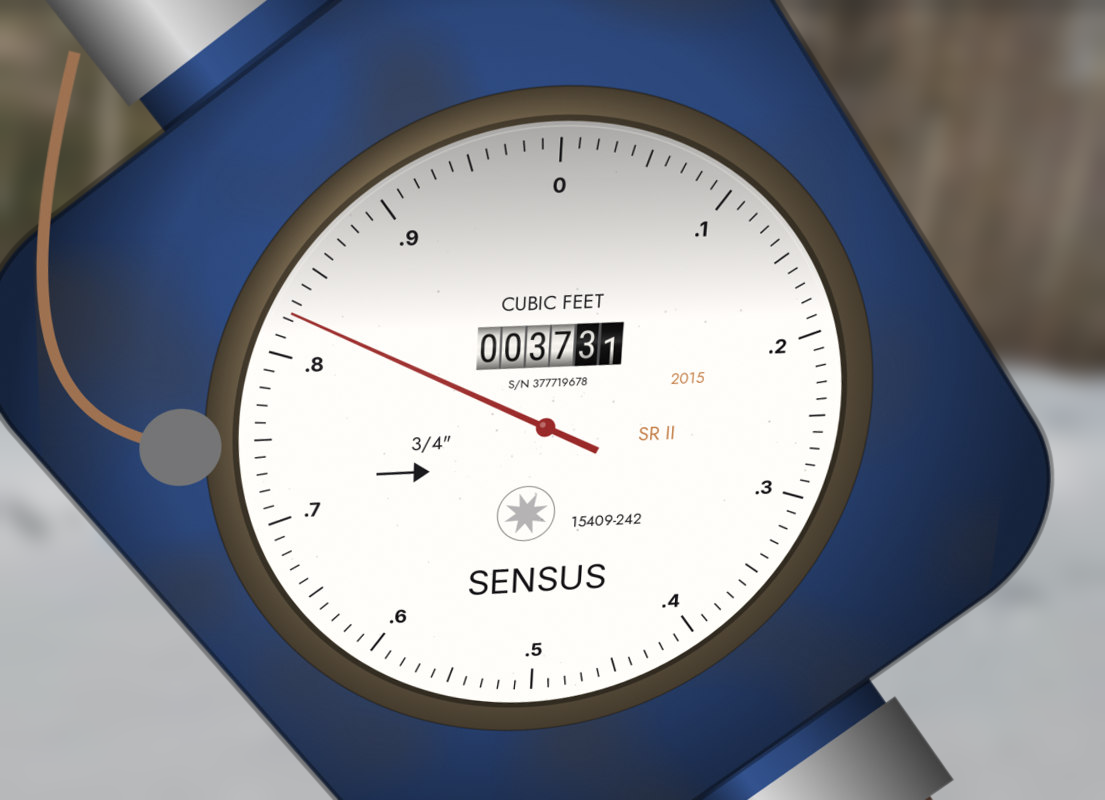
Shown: 3730.82 ft³
